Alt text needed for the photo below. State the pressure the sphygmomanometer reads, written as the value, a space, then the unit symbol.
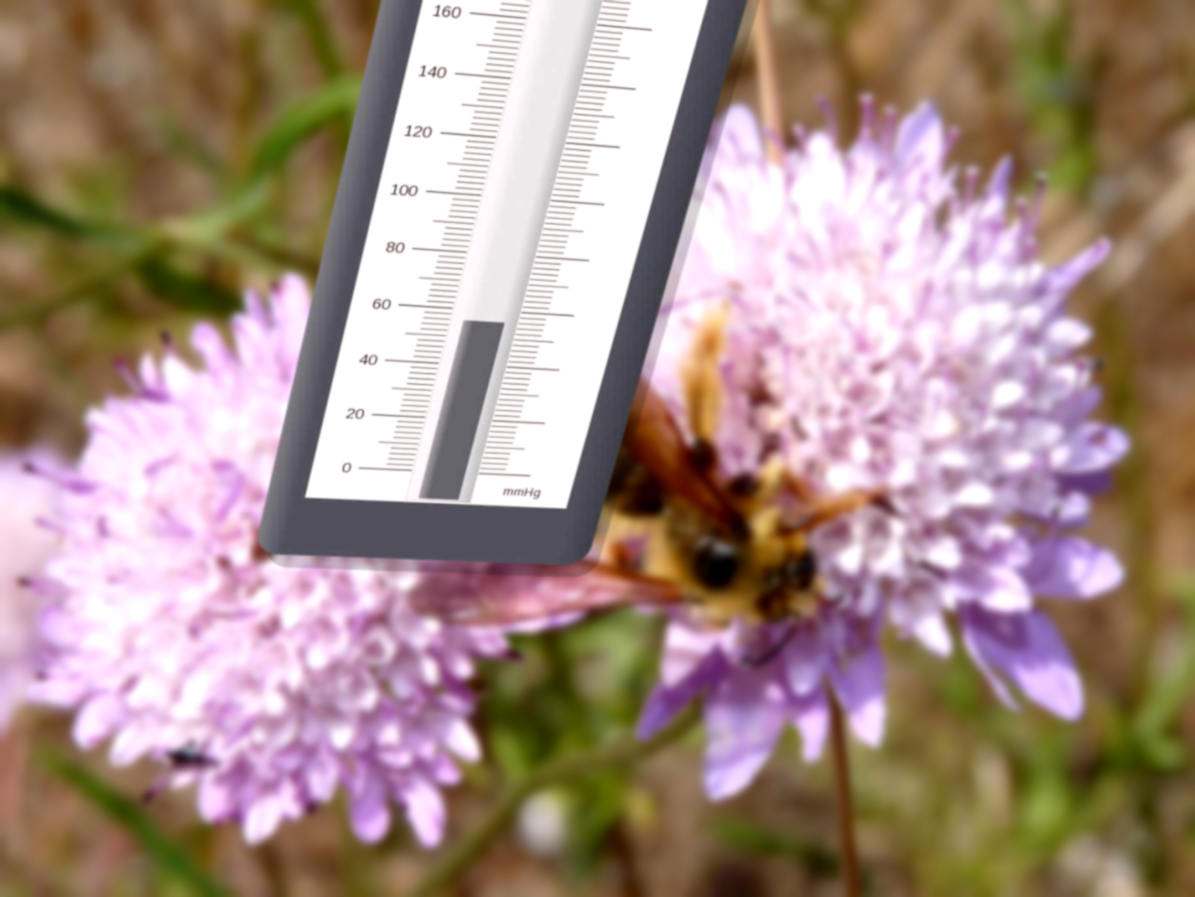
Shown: 56 mmHg
